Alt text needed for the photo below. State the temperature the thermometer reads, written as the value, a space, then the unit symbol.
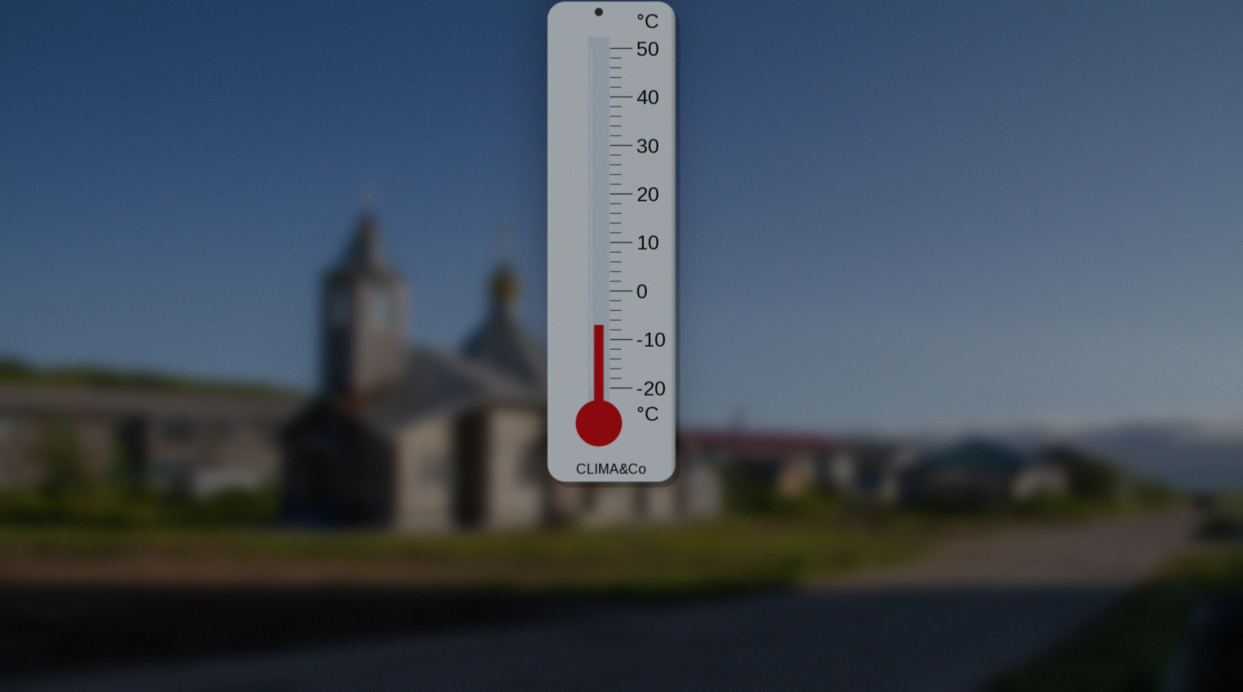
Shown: -7 °C
